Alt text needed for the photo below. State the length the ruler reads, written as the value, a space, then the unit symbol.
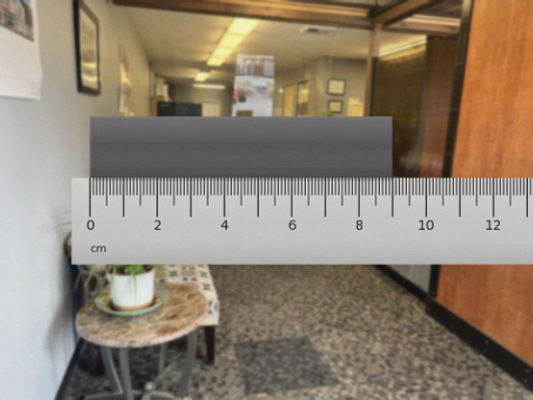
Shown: 9 cm
